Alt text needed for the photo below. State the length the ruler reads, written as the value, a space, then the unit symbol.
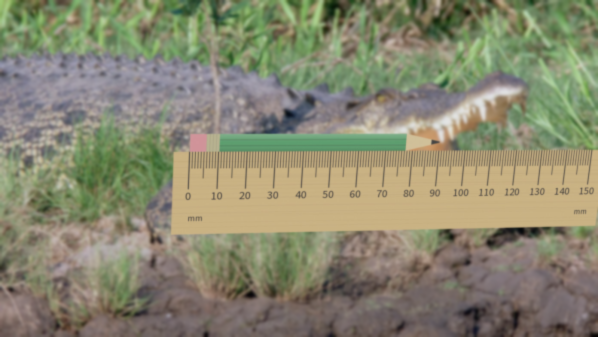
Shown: 90 mm
